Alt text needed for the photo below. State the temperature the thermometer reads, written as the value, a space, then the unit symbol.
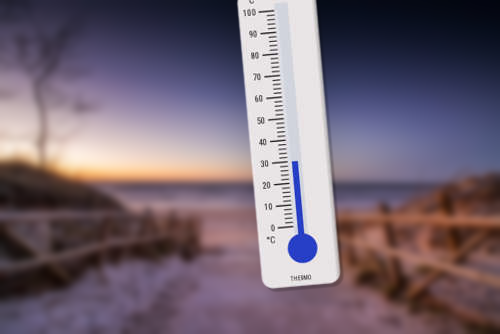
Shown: 30 °C
